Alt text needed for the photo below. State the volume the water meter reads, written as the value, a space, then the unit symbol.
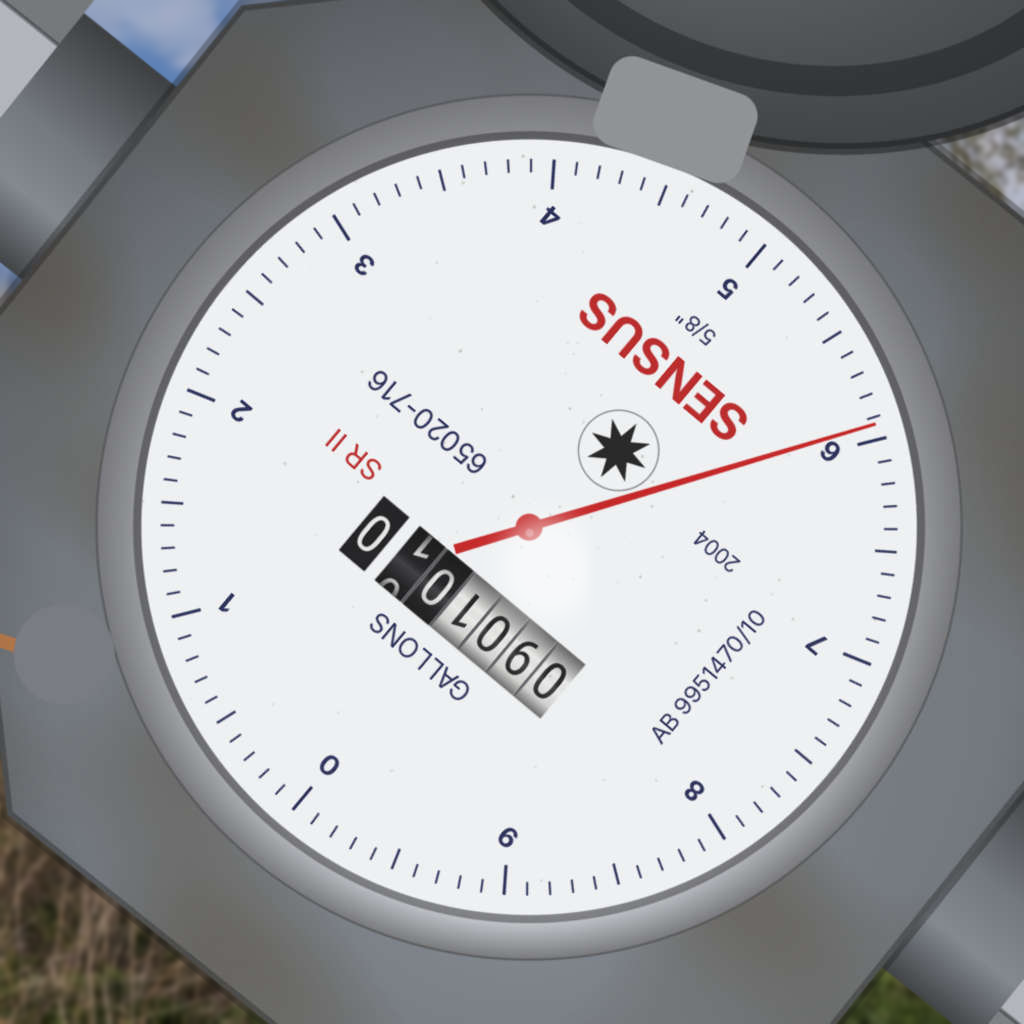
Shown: 901005.9 gal
